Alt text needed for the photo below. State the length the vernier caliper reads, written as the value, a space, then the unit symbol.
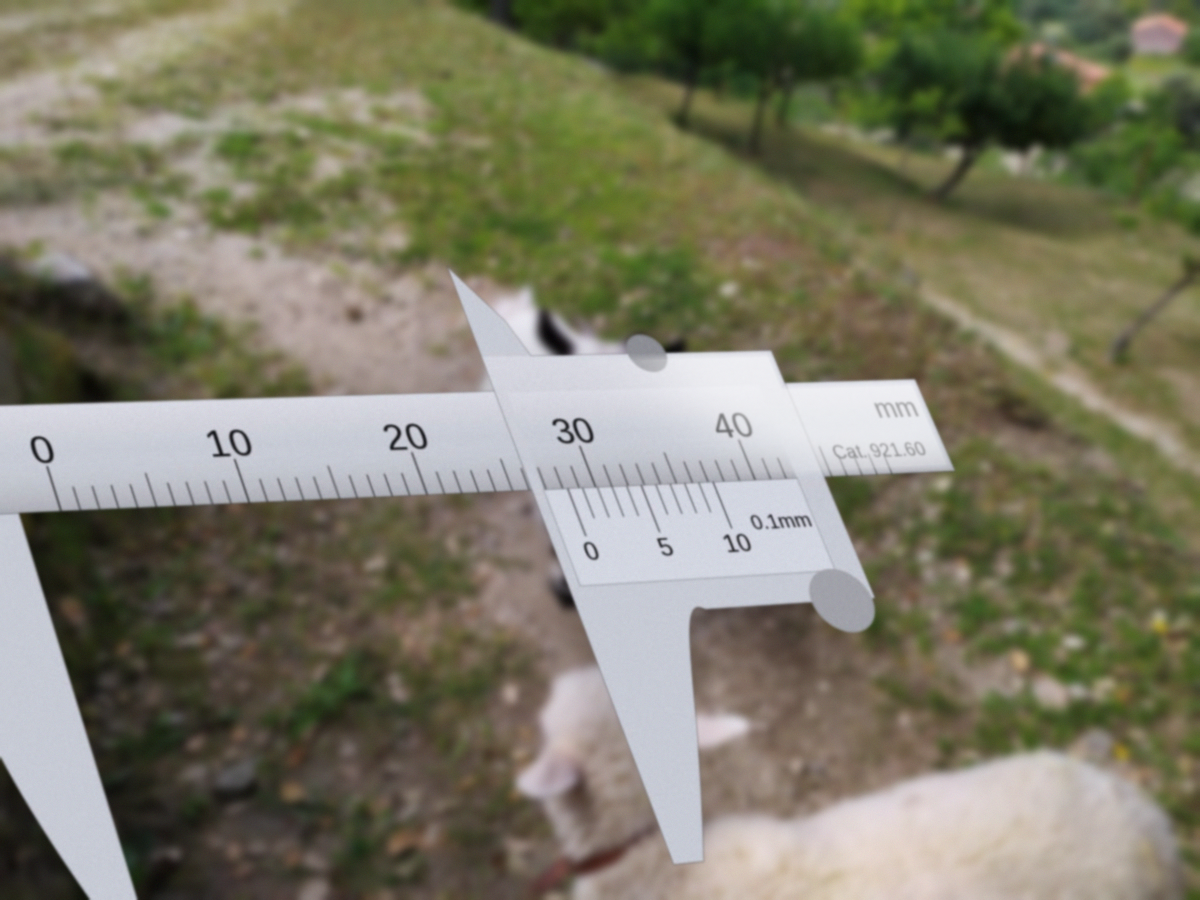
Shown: 28.3 mm
